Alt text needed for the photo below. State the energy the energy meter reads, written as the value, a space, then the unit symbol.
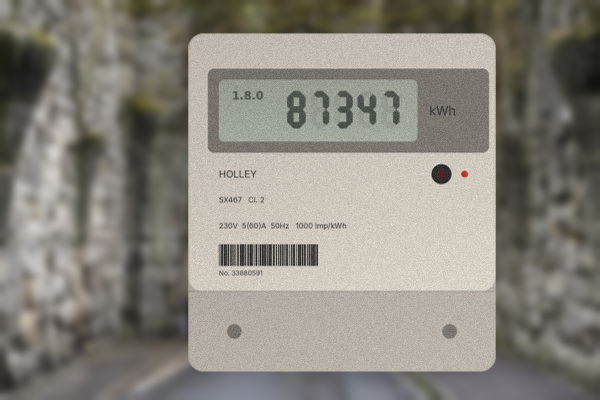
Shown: 87347 kWh
